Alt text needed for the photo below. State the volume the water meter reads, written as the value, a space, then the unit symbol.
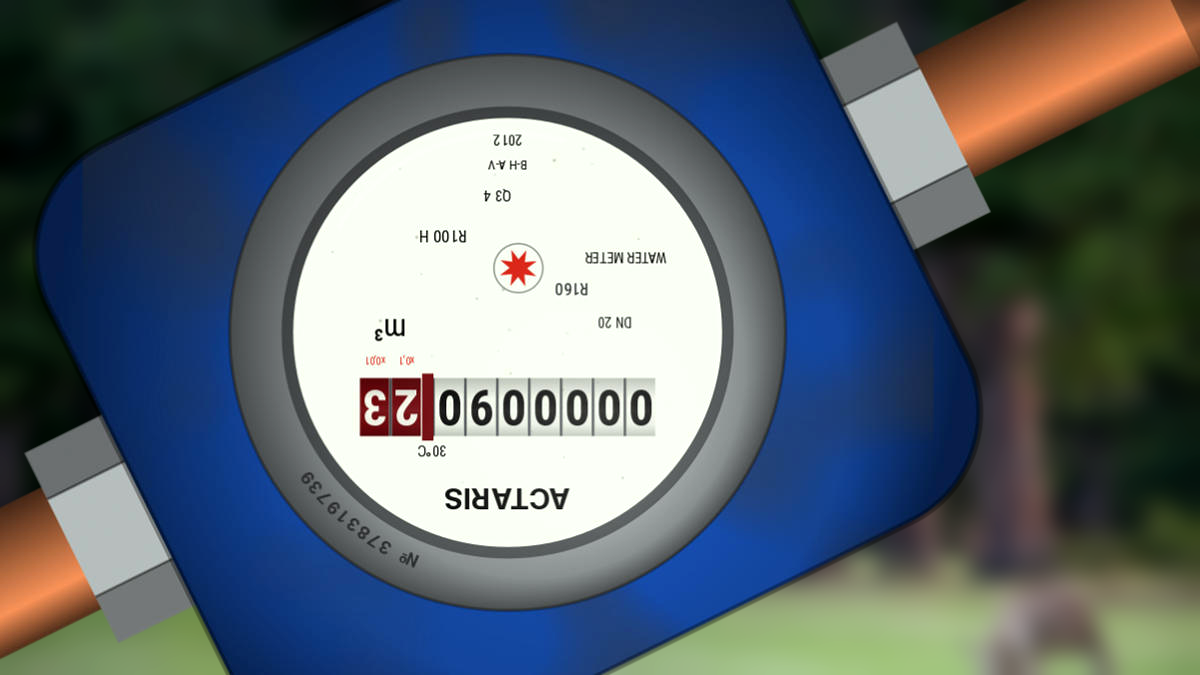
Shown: 90.23 m³
